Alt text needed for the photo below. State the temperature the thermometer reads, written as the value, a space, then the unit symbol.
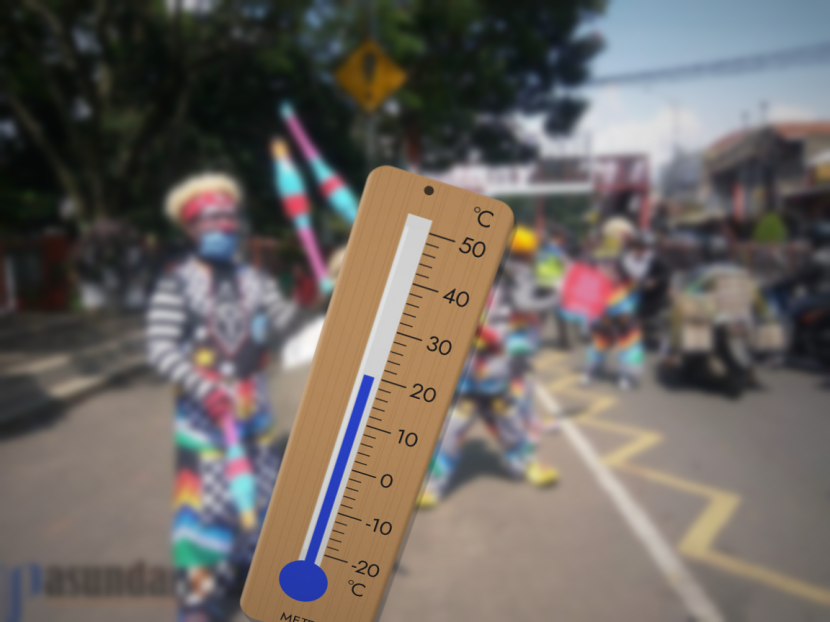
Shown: 20 °C
